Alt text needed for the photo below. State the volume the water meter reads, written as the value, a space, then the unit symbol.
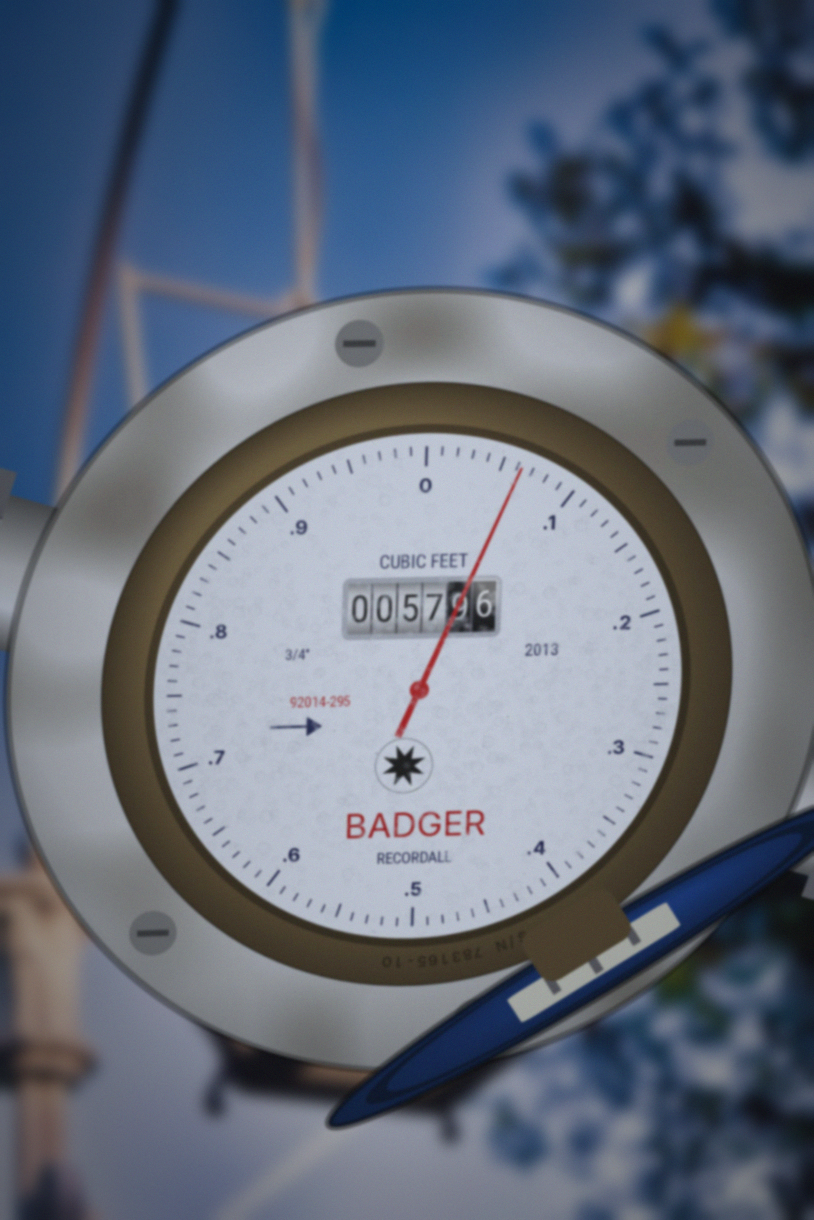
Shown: 5796.06 ft³
